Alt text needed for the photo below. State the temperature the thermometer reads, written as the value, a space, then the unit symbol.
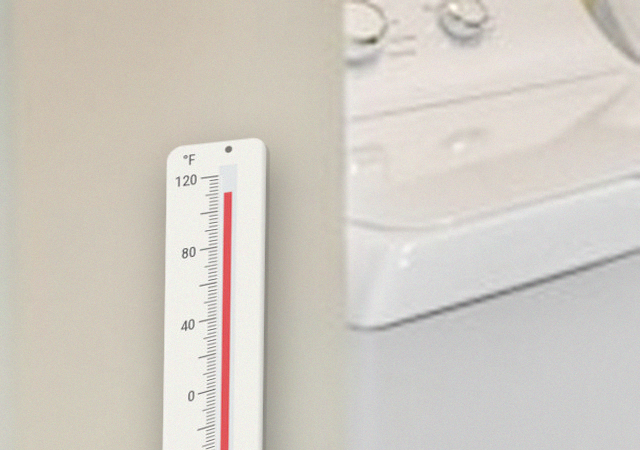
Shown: 110 °F
